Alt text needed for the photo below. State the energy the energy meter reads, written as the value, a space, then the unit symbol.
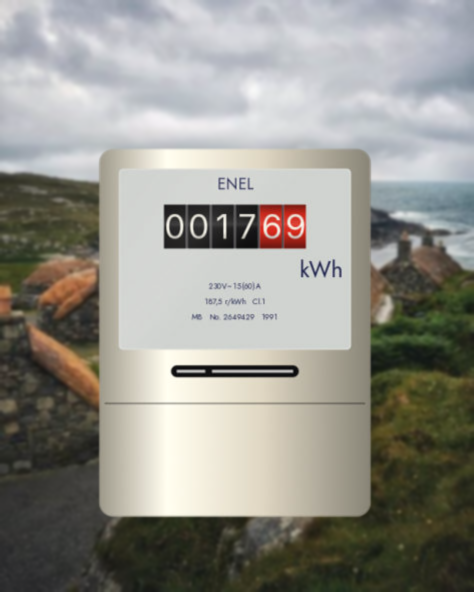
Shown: 17.69 kWh
